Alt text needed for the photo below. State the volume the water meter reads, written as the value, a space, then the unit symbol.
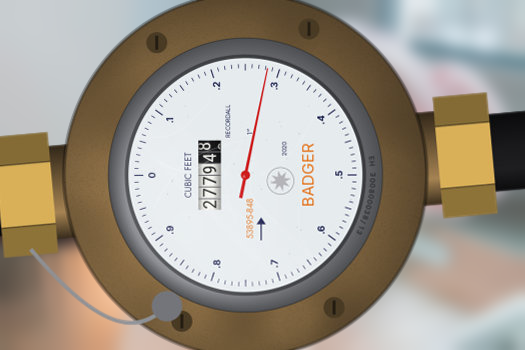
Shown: 277948.28 ft³
